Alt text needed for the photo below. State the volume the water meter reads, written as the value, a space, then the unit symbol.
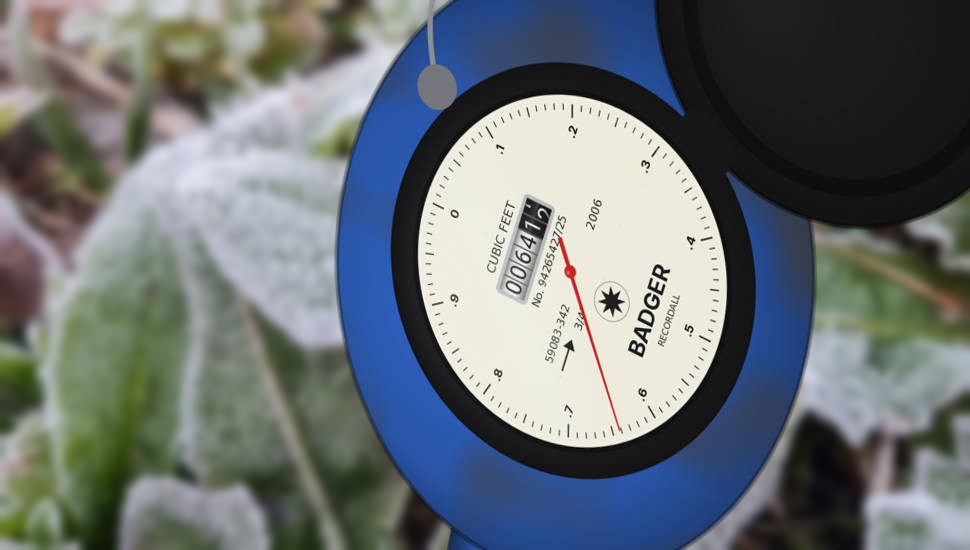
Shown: 6411.64 ft³
